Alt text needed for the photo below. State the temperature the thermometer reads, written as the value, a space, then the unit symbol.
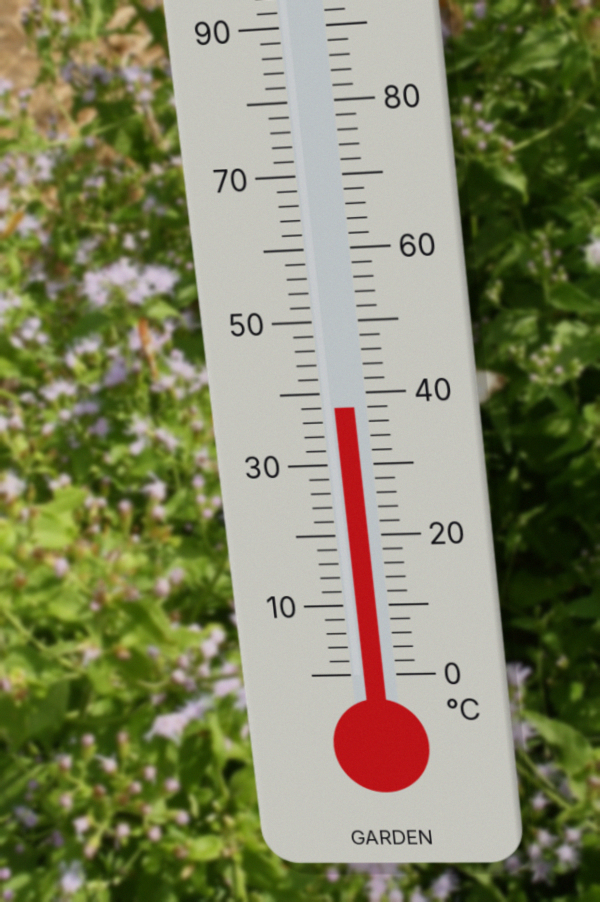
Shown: 38 °C
